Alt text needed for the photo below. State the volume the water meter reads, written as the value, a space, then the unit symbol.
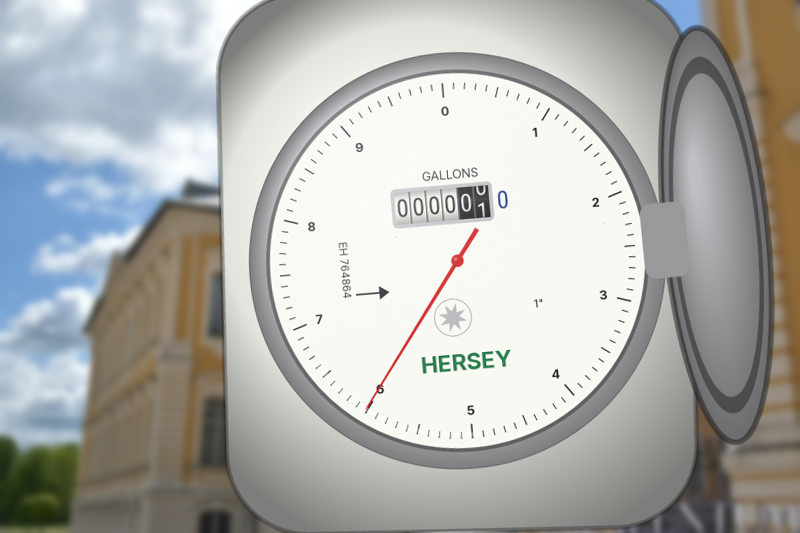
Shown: 6.0 gal
